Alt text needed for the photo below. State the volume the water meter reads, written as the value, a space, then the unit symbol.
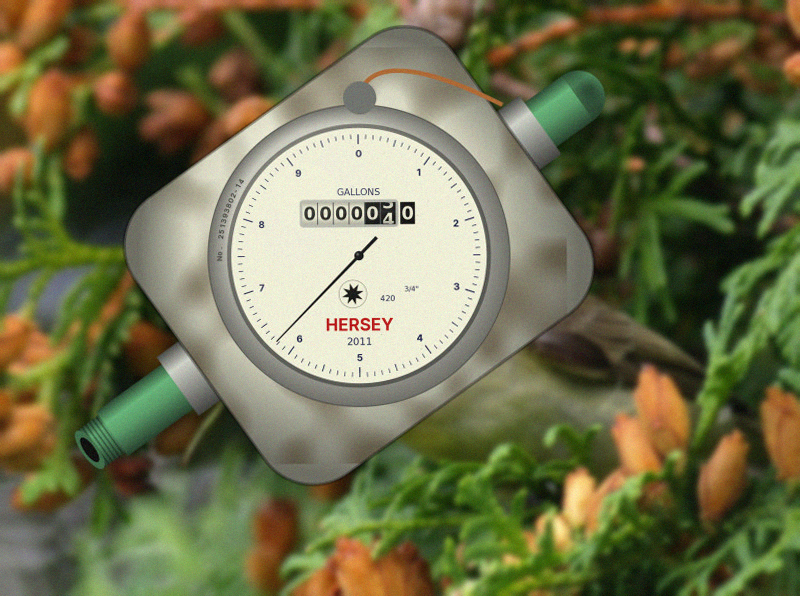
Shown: 36.2 gal
